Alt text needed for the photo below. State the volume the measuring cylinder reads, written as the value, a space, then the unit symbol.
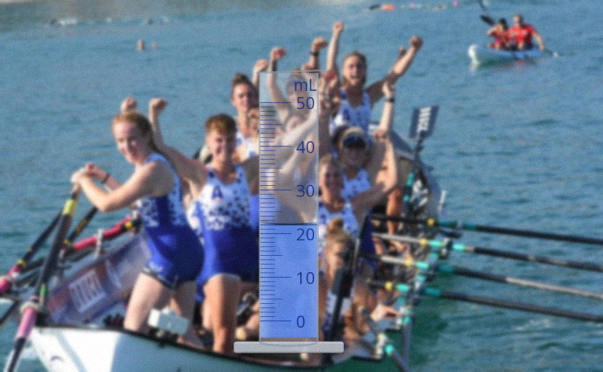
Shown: 22 mL
